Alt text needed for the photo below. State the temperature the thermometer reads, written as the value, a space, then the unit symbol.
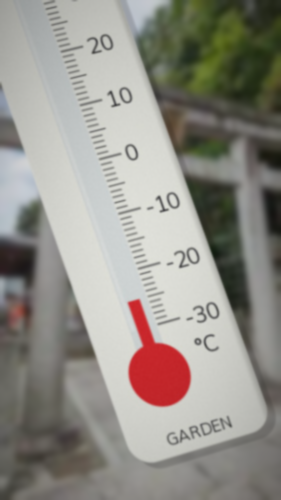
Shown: -25 °C
